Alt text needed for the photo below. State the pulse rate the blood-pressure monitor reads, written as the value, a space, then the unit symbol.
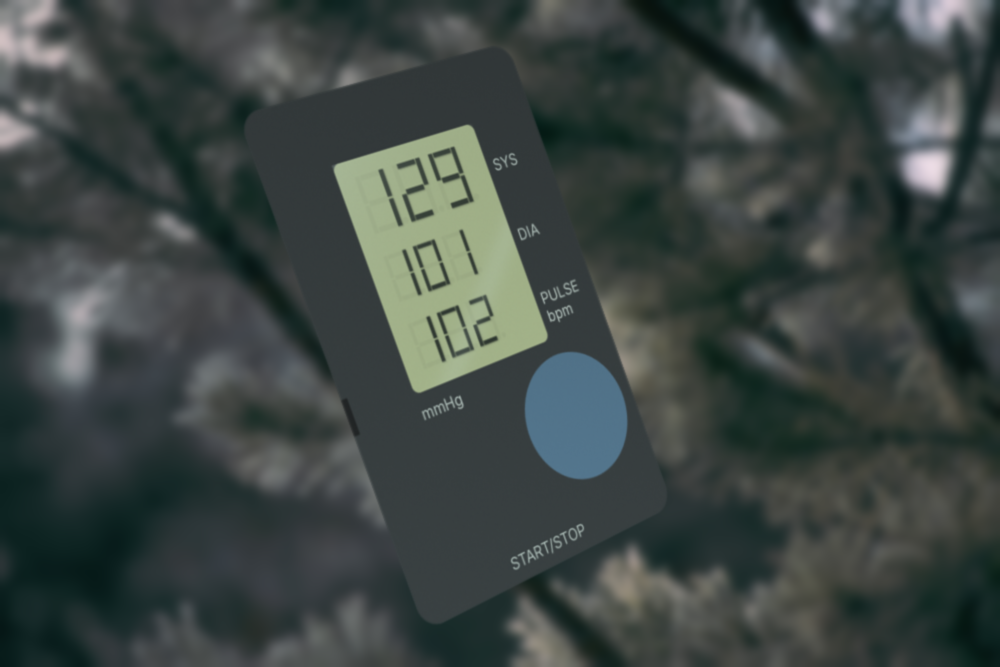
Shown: 102 bpm
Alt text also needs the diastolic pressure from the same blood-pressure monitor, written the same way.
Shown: 101 mmHg
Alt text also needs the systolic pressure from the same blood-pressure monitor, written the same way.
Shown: 129 mmHg
